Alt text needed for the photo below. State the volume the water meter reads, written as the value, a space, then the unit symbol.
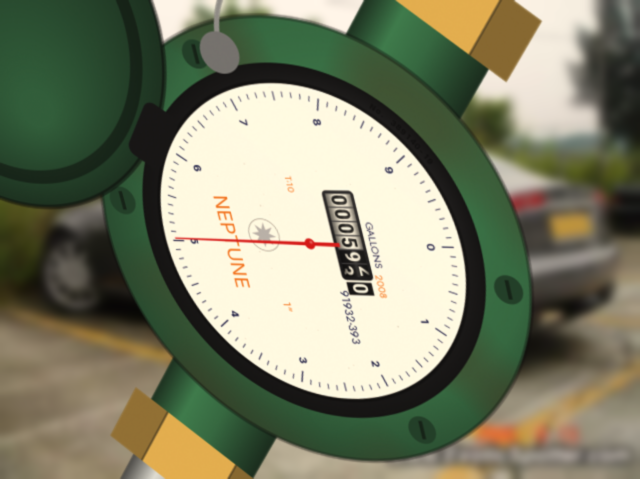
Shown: 5925.0 gal
